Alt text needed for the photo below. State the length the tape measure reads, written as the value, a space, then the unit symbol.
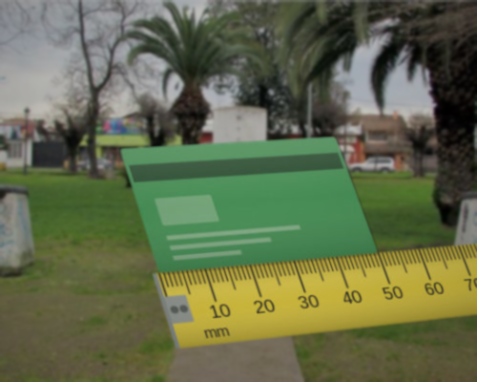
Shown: 50 mm
